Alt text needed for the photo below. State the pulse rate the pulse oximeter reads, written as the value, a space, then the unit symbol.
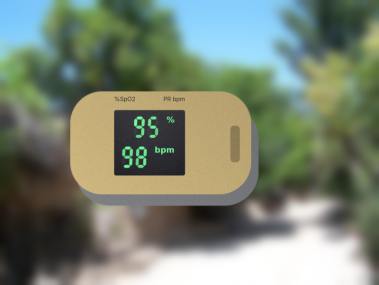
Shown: 98 bpm
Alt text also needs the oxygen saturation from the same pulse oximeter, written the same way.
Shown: 95 %
